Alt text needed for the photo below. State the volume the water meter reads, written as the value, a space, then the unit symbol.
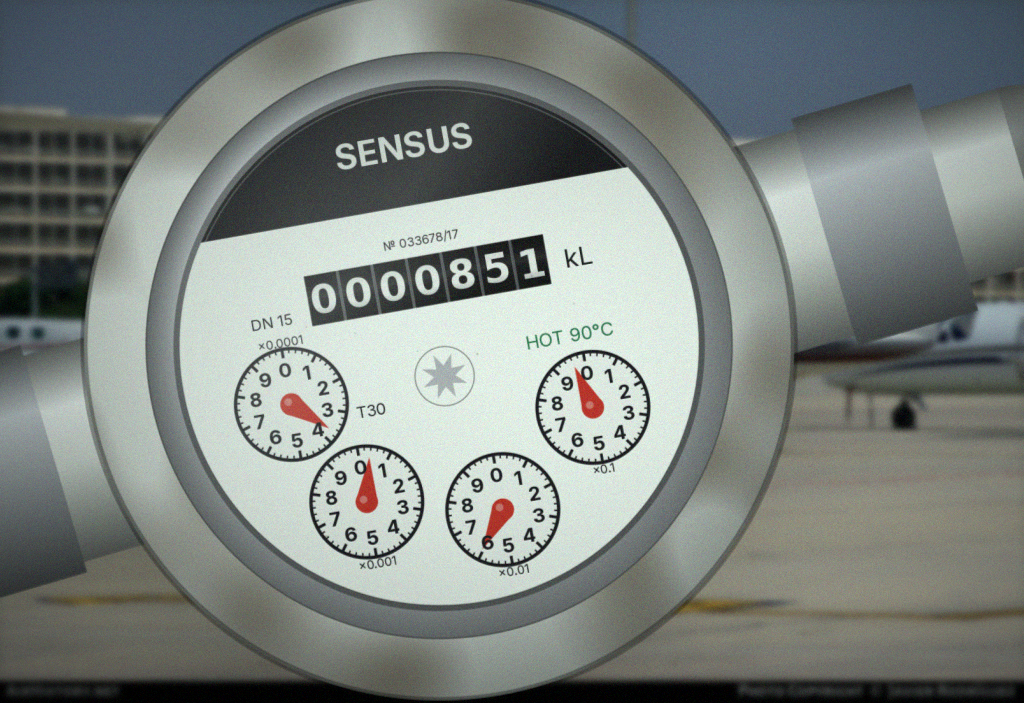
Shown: 850.9603 kL
